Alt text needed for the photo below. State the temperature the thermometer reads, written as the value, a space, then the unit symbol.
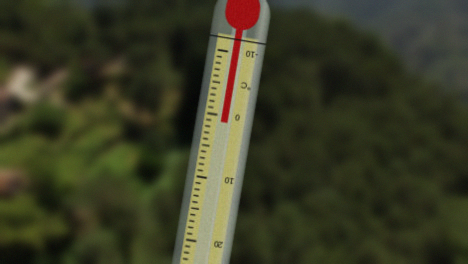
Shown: 1 °C
